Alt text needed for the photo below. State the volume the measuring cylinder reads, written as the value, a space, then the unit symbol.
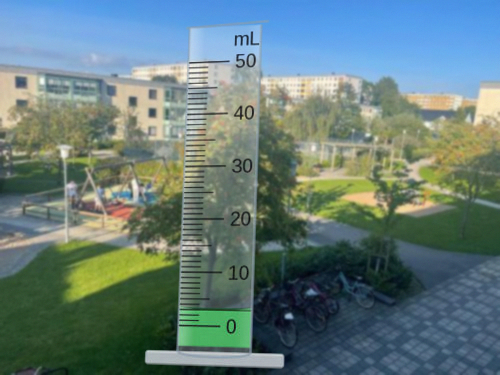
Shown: 3 mL
